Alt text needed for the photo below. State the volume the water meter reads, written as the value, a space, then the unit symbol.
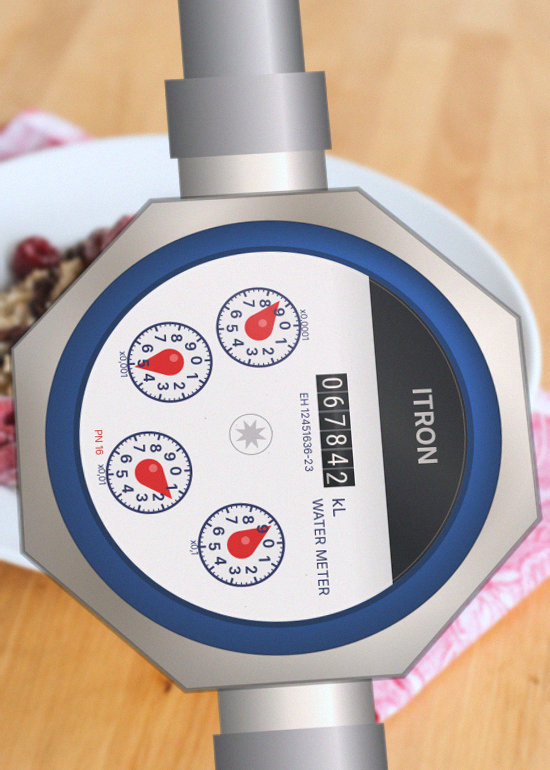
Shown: 67841.9148 kL
